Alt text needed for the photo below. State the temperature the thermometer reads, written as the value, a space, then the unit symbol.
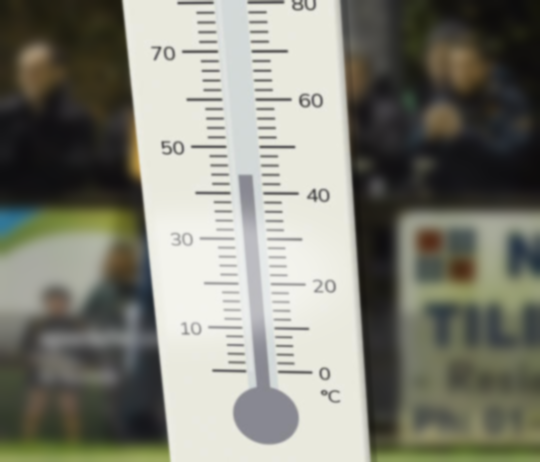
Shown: 44 °C
